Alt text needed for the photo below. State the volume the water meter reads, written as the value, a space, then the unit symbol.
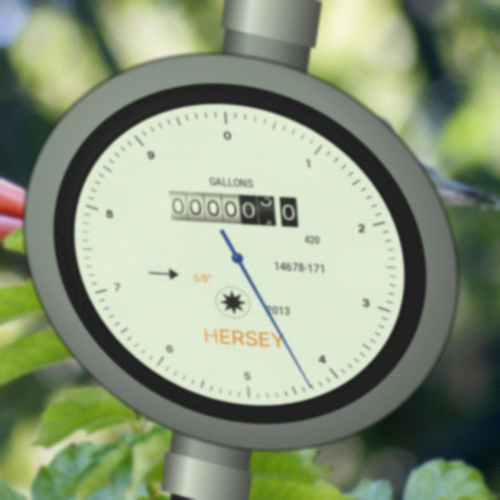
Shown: 34.3 gal
